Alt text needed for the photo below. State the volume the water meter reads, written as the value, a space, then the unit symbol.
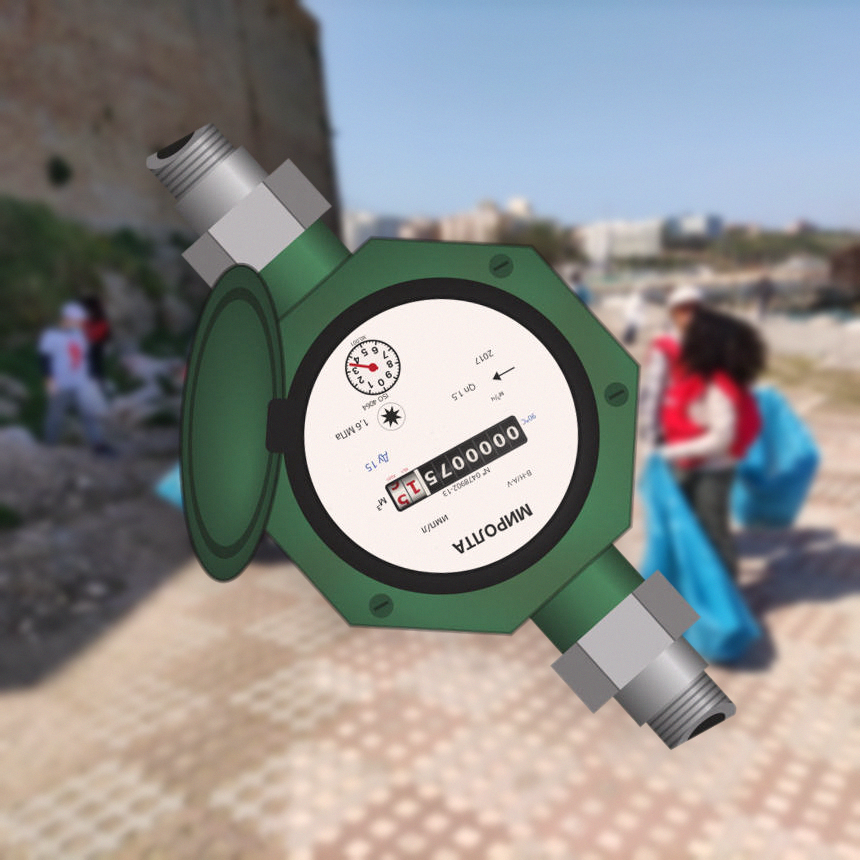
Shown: 75.153 m³
